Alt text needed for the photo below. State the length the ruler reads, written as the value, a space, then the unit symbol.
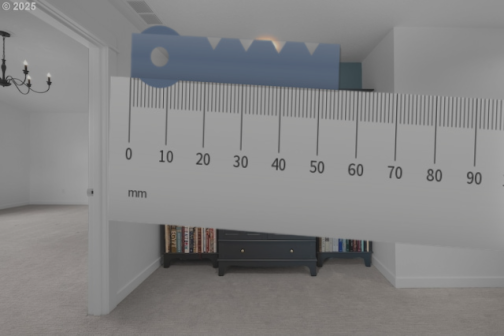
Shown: 55 mm
